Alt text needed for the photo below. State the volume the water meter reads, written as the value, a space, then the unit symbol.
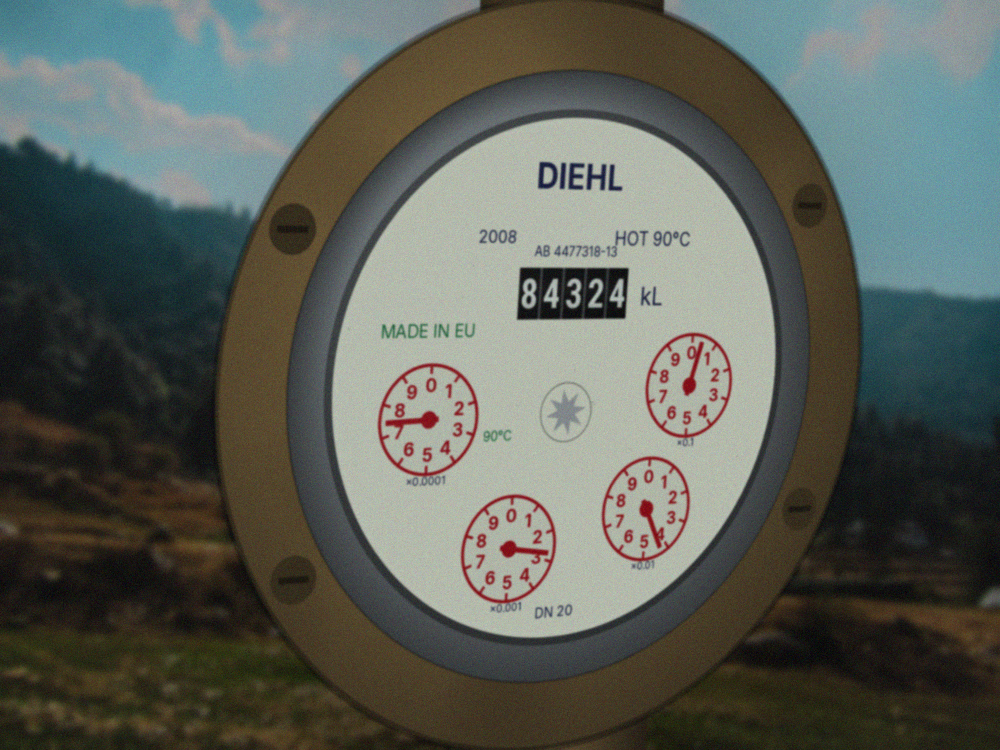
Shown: 84324.0427 kL
